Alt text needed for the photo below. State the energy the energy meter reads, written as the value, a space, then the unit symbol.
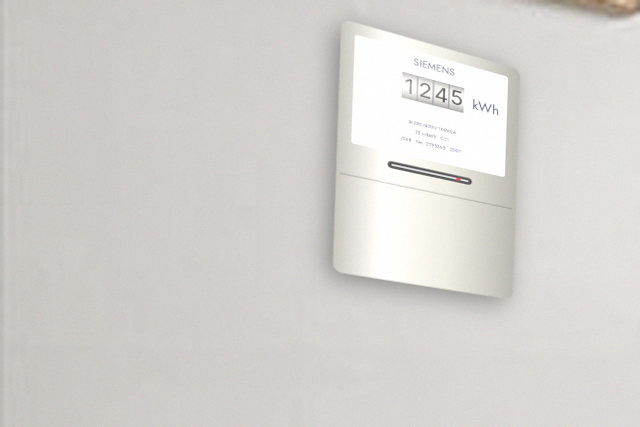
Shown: 1245 kWh
